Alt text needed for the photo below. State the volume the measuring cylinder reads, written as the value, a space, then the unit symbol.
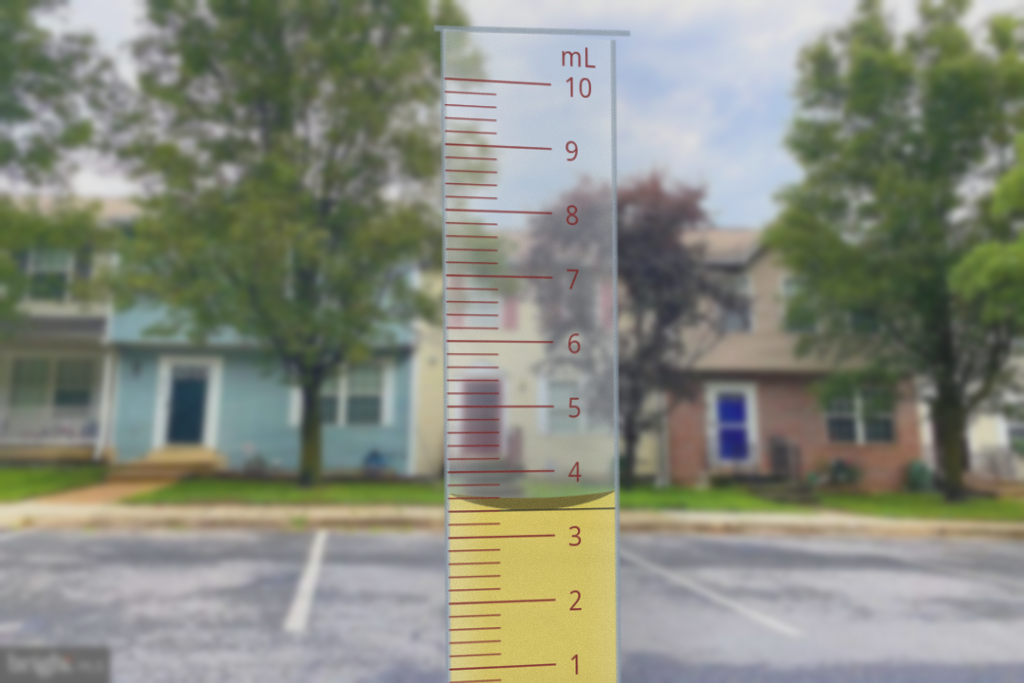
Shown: 3.4 mL
